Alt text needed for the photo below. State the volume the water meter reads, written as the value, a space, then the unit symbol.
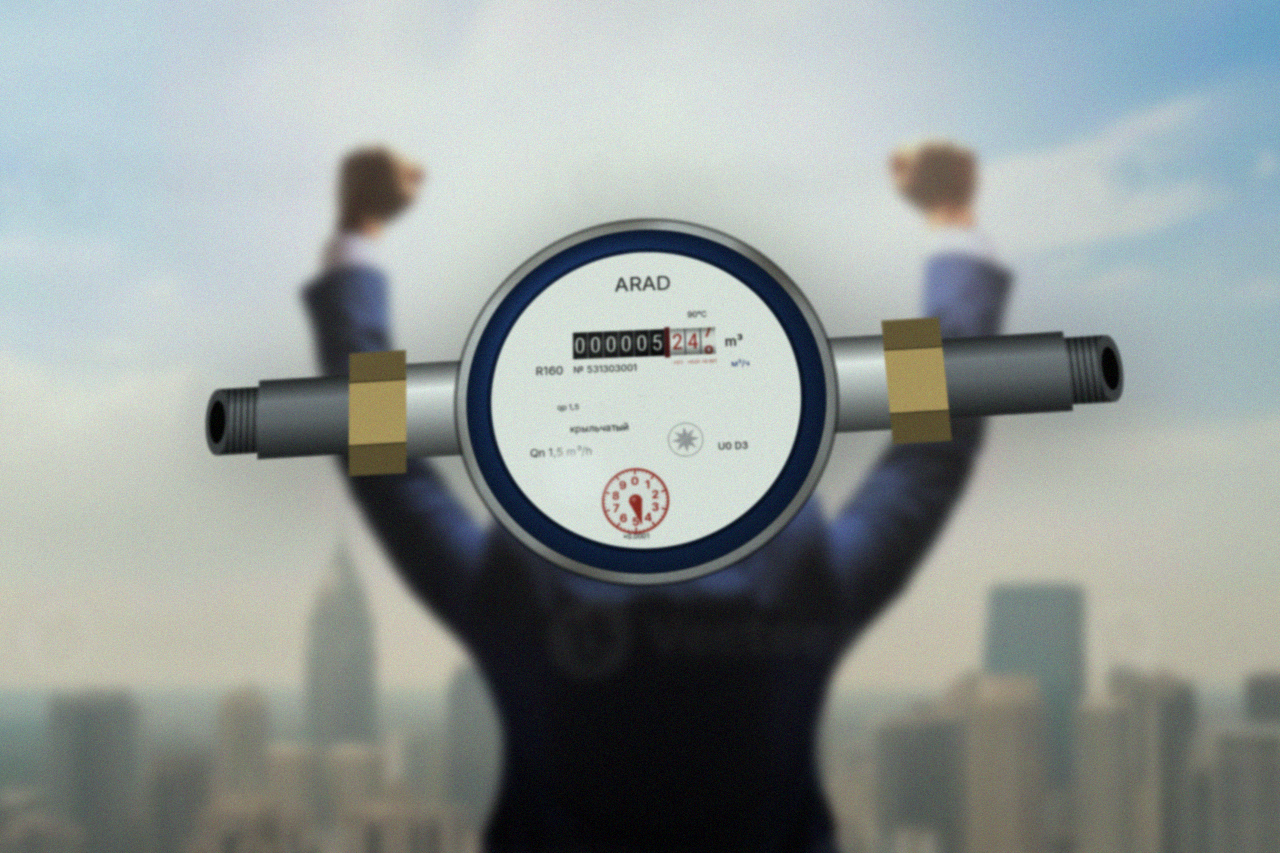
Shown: 5.2474 m³
